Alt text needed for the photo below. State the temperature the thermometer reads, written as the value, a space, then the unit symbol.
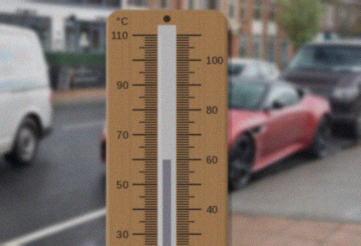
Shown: 60 °C
